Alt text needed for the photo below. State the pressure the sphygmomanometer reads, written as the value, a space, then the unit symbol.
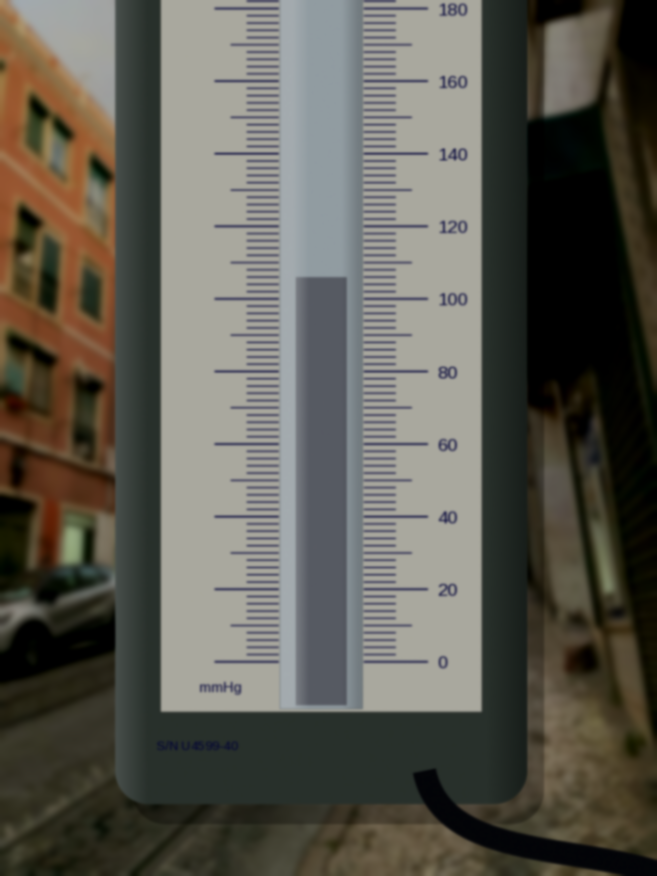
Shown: 106 mmHg
